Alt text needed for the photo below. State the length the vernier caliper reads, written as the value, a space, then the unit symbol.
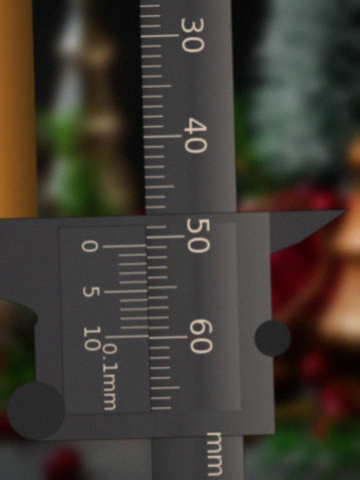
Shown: 50.8 mm
